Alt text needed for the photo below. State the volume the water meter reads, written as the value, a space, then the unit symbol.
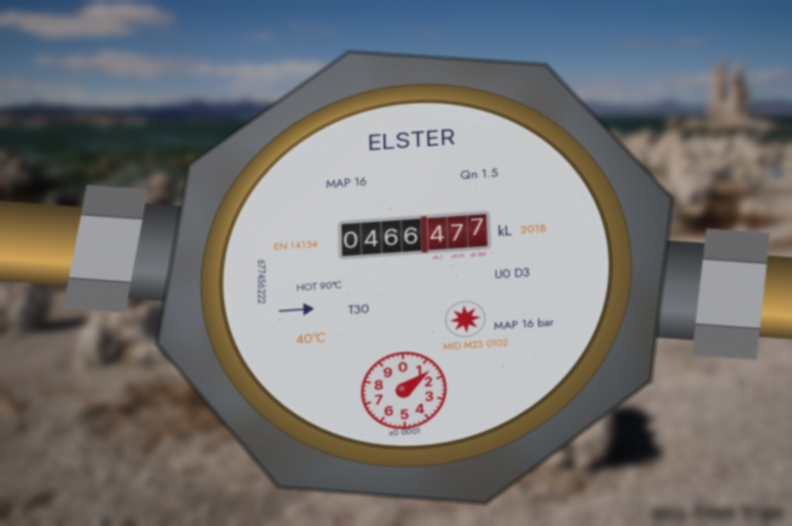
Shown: 466.4771 kL
